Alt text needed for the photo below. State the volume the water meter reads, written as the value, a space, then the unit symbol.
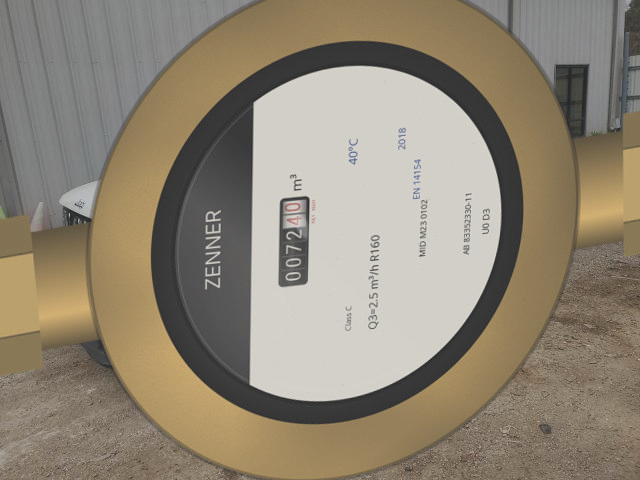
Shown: 72.40 m³
